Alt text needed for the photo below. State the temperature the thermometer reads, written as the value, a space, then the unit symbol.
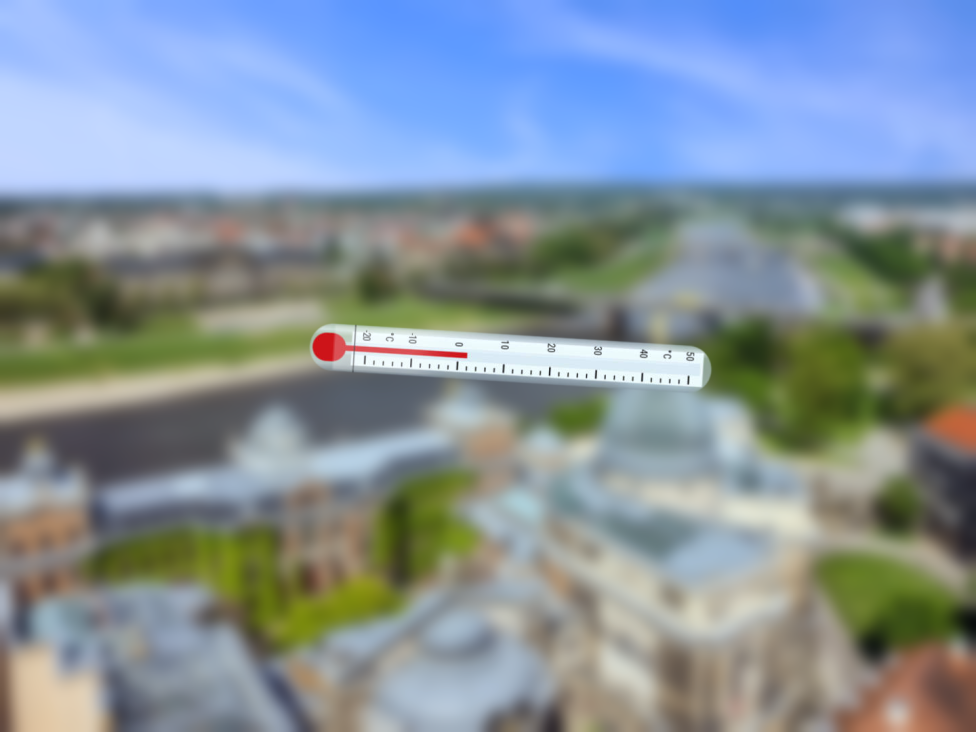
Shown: 2 °C
